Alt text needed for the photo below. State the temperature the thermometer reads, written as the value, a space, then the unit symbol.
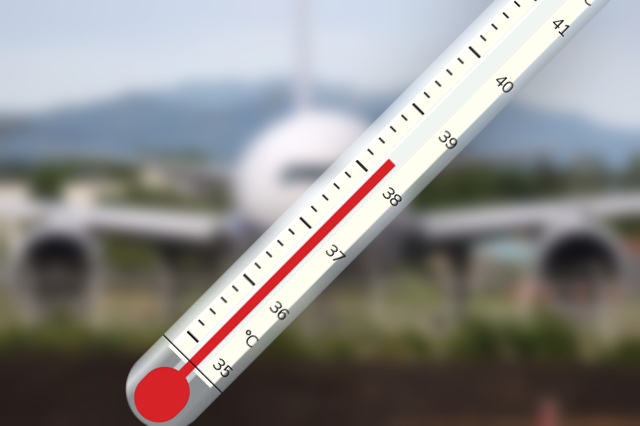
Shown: 38.3 °C
